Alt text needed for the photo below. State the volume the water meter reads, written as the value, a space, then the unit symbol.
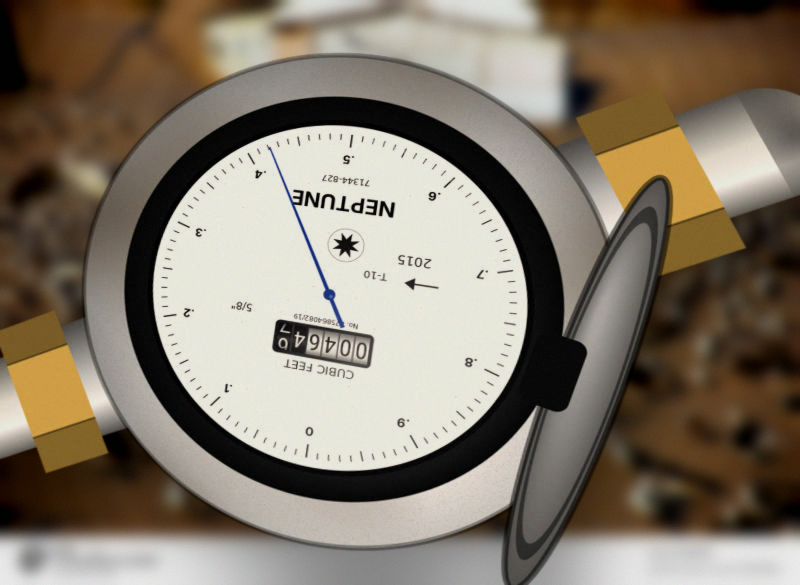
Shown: 4646.42 ft³
